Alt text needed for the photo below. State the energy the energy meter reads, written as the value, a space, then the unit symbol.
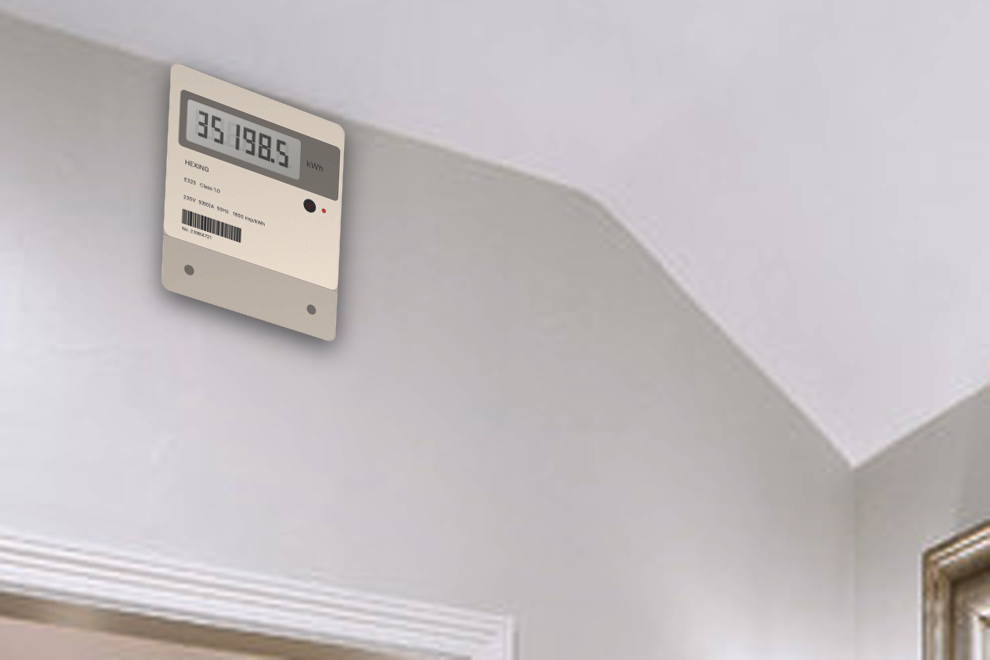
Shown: 35198.5 kWh
